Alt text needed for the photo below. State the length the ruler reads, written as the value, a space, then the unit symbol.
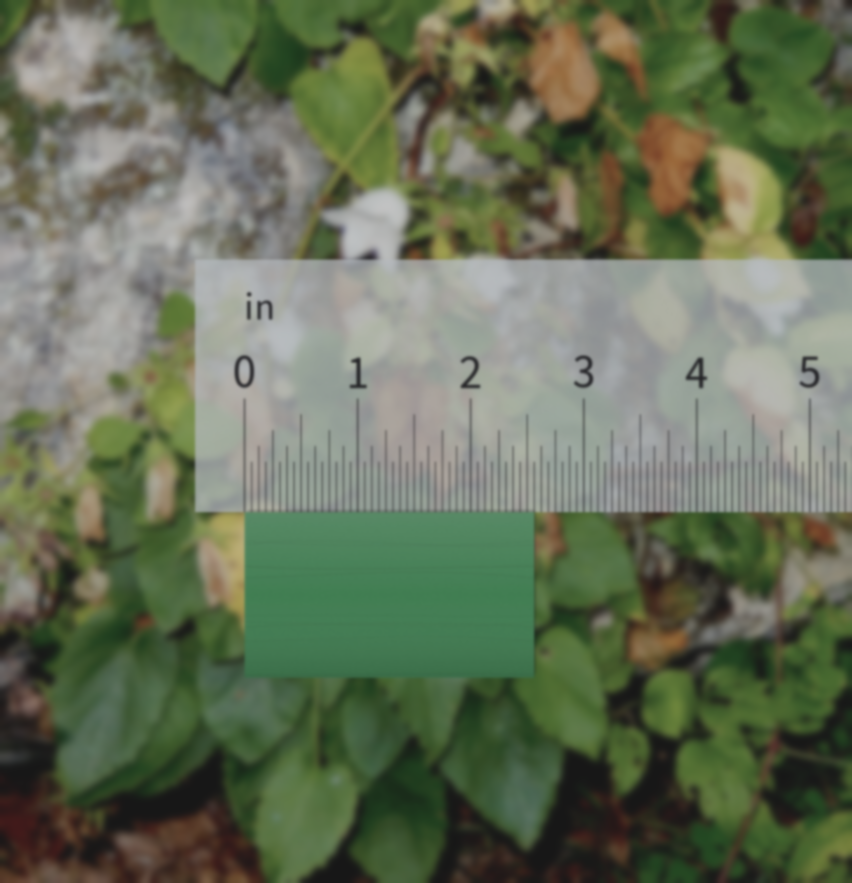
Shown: 2.5625 in
